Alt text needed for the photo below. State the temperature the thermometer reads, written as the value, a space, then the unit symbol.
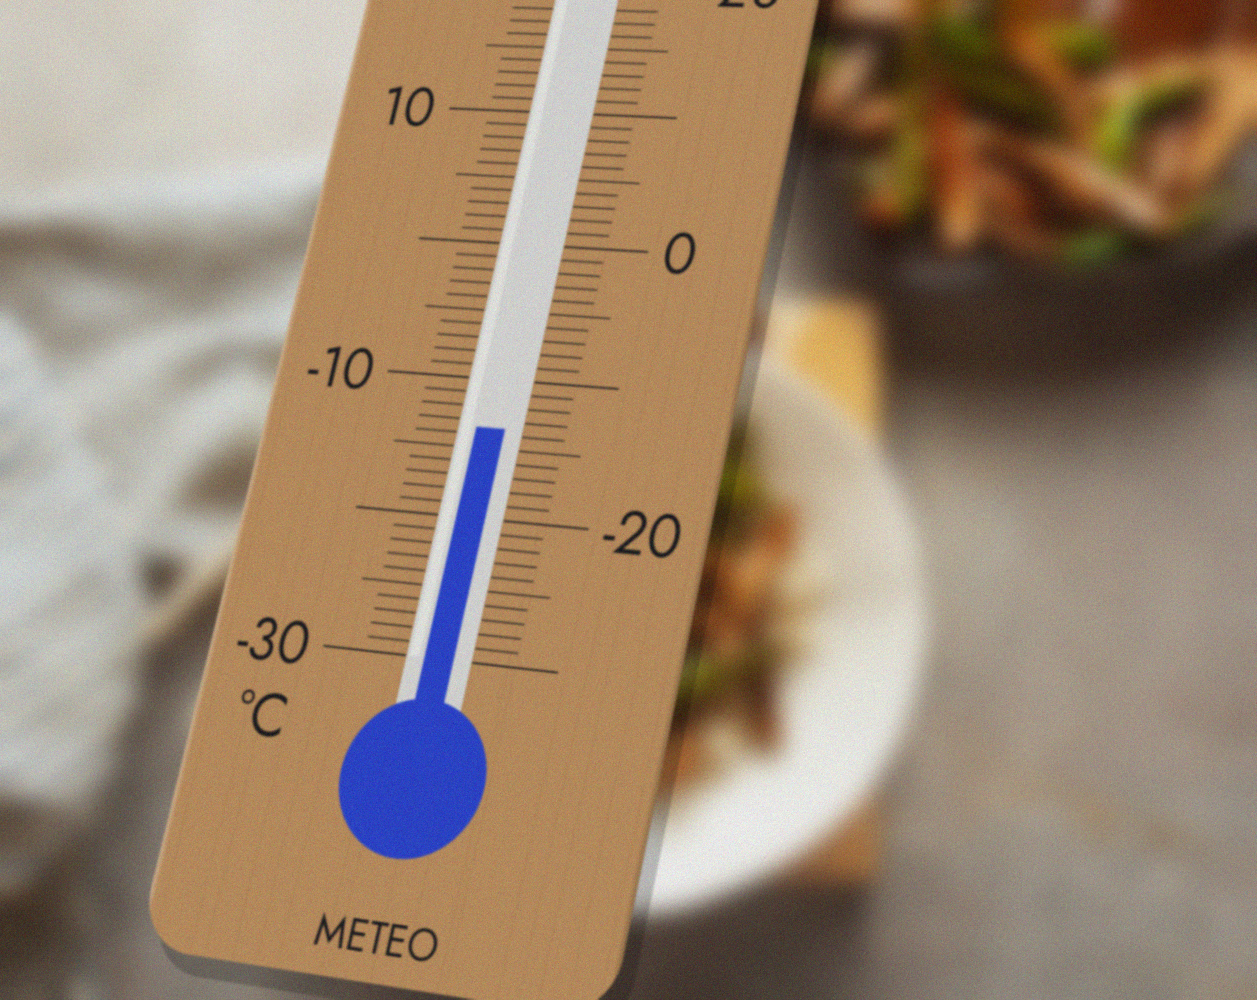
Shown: -13.5 °C
